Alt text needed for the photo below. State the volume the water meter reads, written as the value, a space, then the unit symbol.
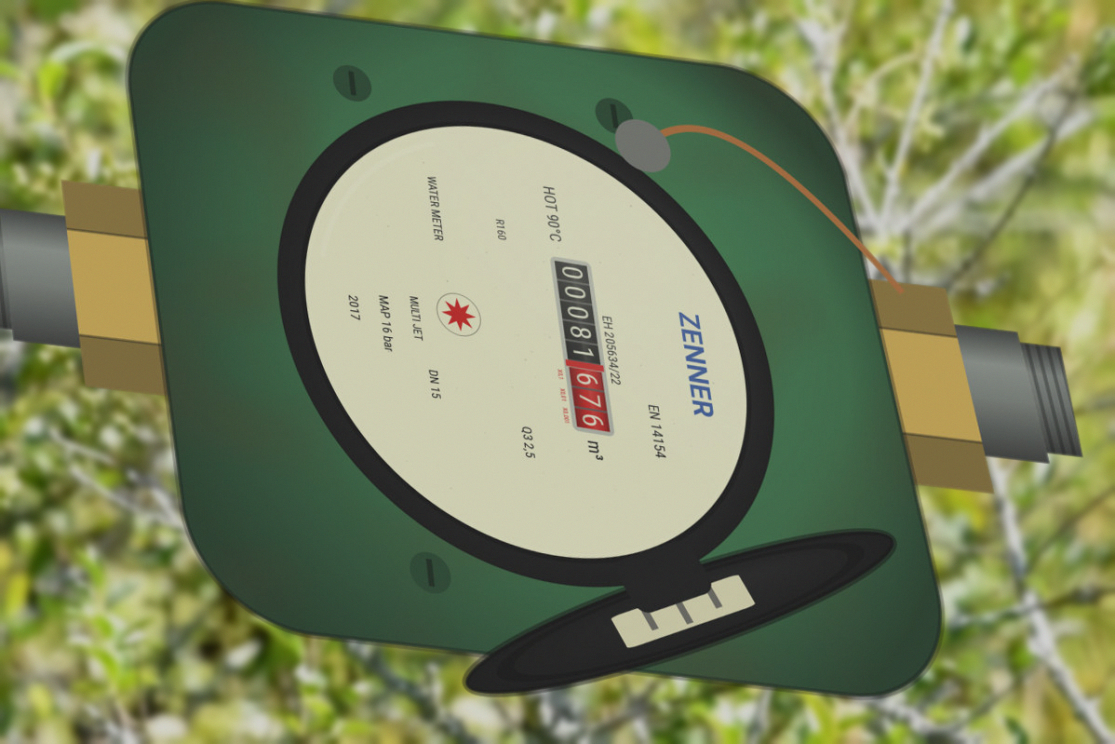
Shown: 81.676 m³
